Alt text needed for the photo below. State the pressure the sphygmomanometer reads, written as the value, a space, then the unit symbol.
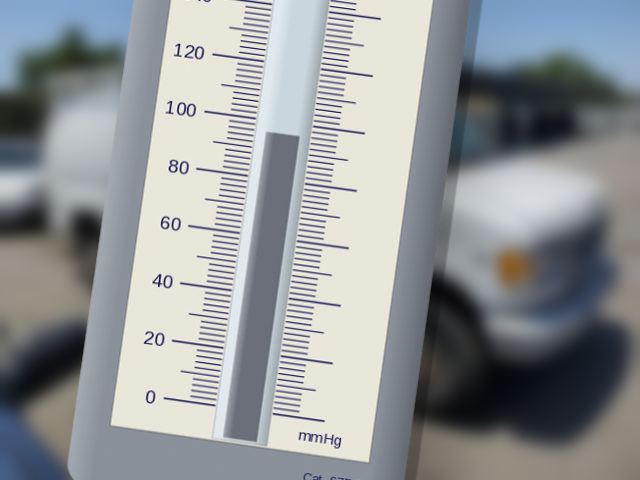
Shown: 96 mmHg
